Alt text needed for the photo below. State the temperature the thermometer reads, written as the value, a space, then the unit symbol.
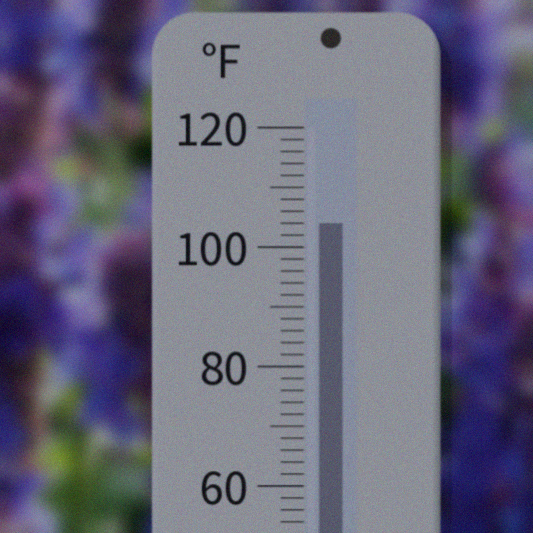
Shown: 104 °F
